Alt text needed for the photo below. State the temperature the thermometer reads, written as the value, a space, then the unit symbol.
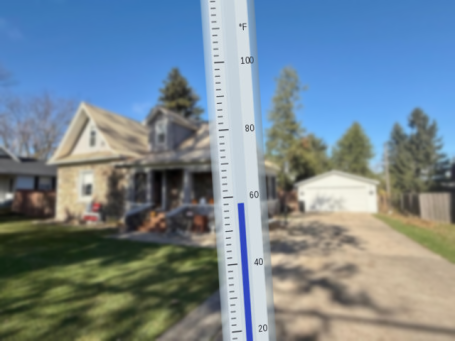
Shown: 58 °F
